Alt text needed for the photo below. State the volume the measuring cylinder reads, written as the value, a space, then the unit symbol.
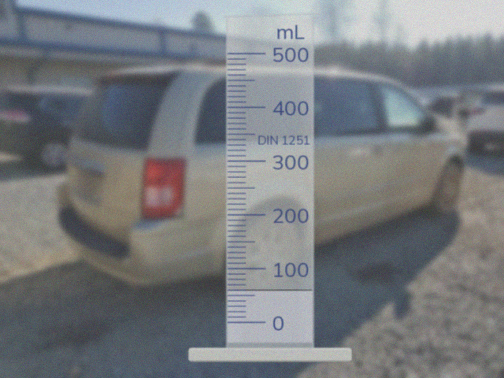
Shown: 60 mL
